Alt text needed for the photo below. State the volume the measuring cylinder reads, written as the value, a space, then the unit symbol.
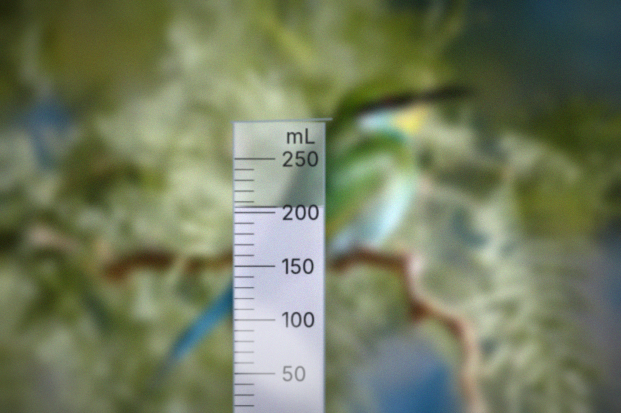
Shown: 205 mL
